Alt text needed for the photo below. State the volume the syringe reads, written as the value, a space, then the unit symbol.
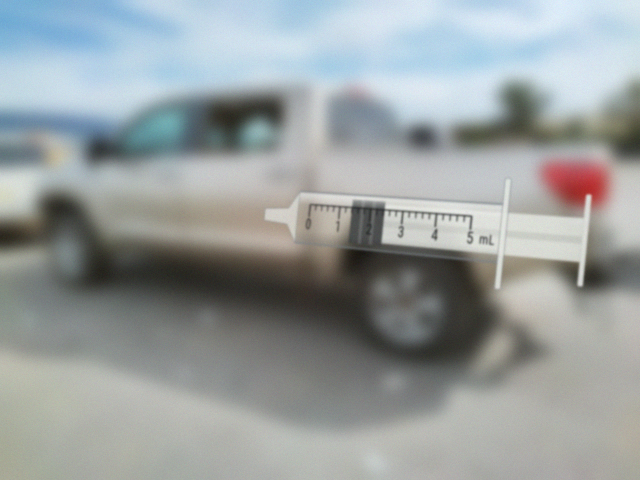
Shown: 1.4 mL
